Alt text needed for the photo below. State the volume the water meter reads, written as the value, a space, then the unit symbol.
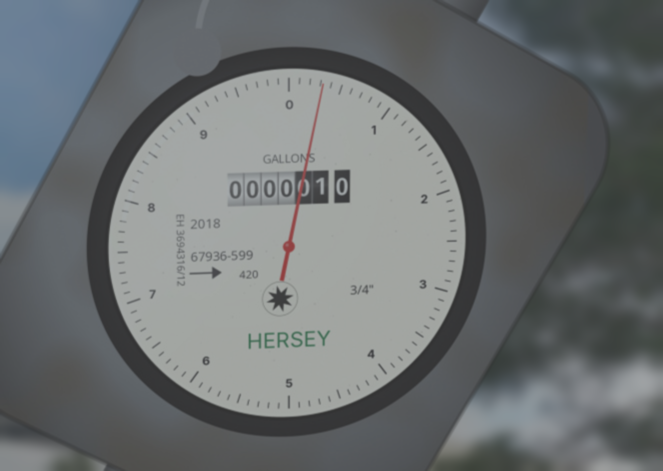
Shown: 10.3 gal
